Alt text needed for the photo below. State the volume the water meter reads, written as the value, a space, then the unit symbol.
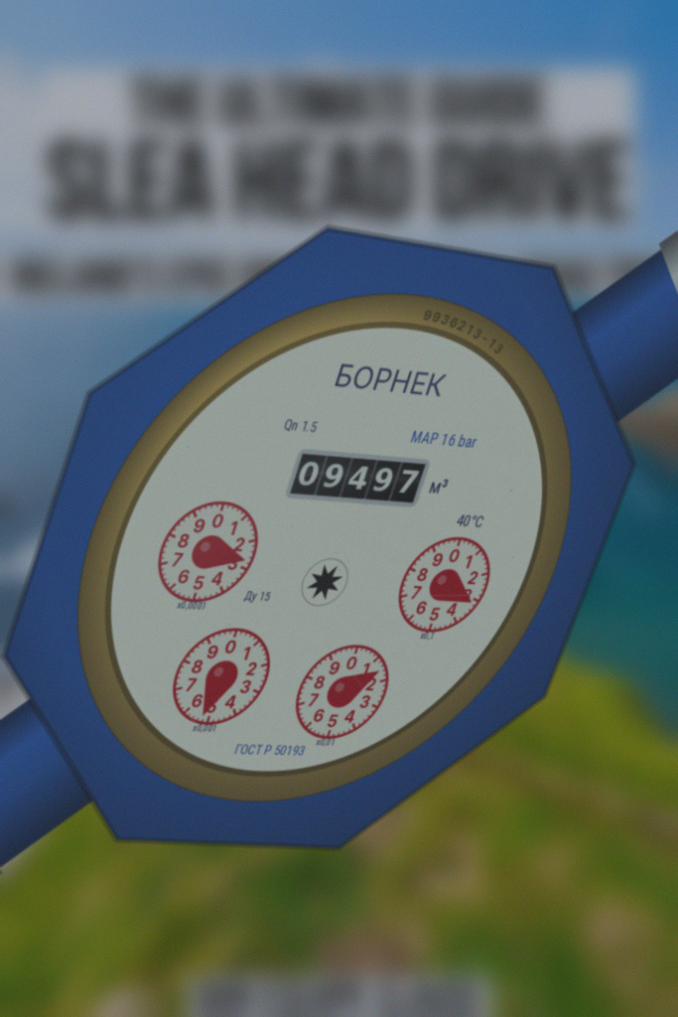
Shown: 9497.3152 m³
